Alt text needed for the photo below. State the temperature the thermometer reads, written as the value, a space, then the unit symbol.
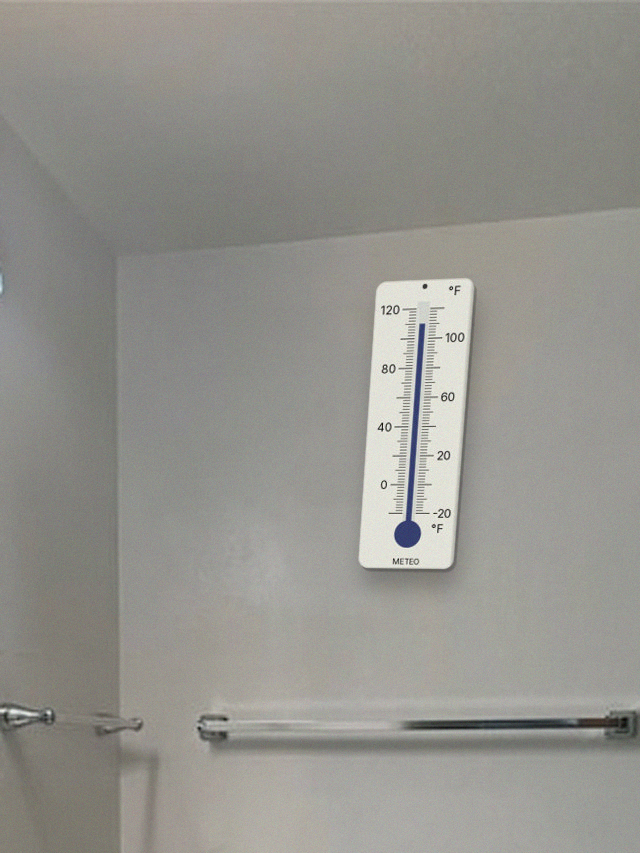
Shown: 110 °F
